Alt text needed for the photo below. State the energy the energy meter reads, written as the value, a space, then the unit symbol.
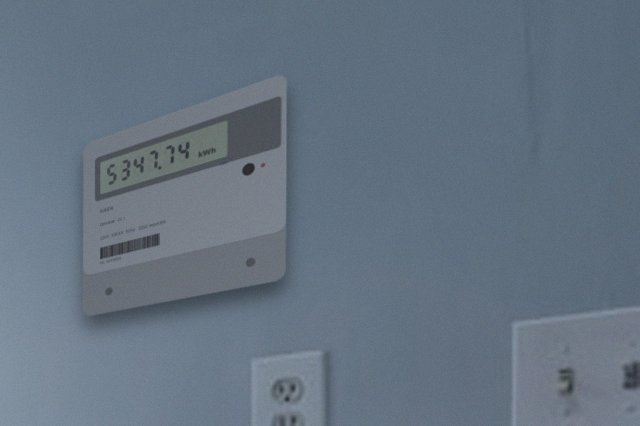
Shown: 5347.74 kWh
